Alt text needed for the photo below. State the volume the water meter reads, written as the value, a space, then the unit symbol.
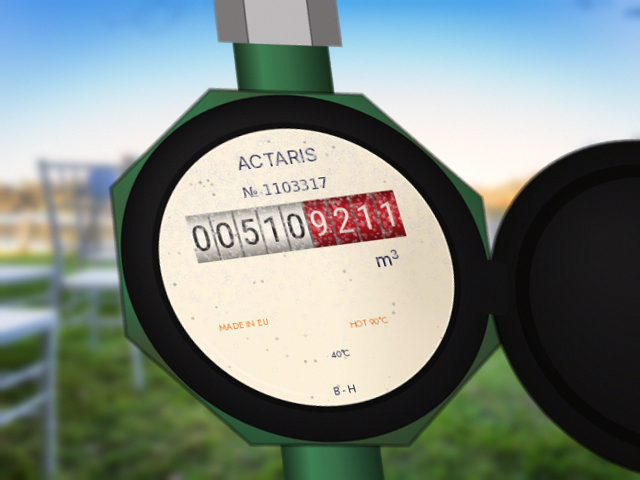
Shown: 510.9211 m³
